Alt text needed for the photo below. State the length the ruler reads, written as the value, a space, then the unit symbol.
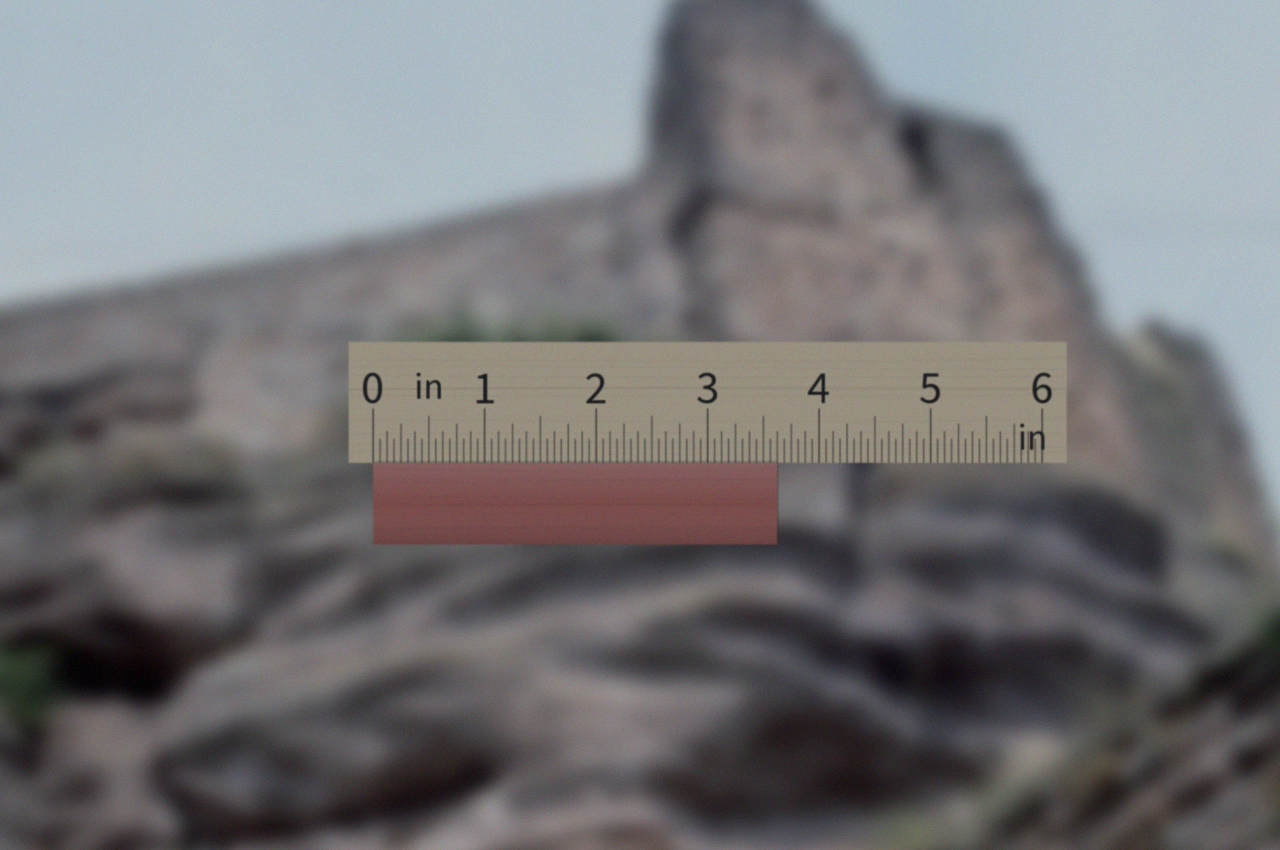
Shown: 3.625 in
